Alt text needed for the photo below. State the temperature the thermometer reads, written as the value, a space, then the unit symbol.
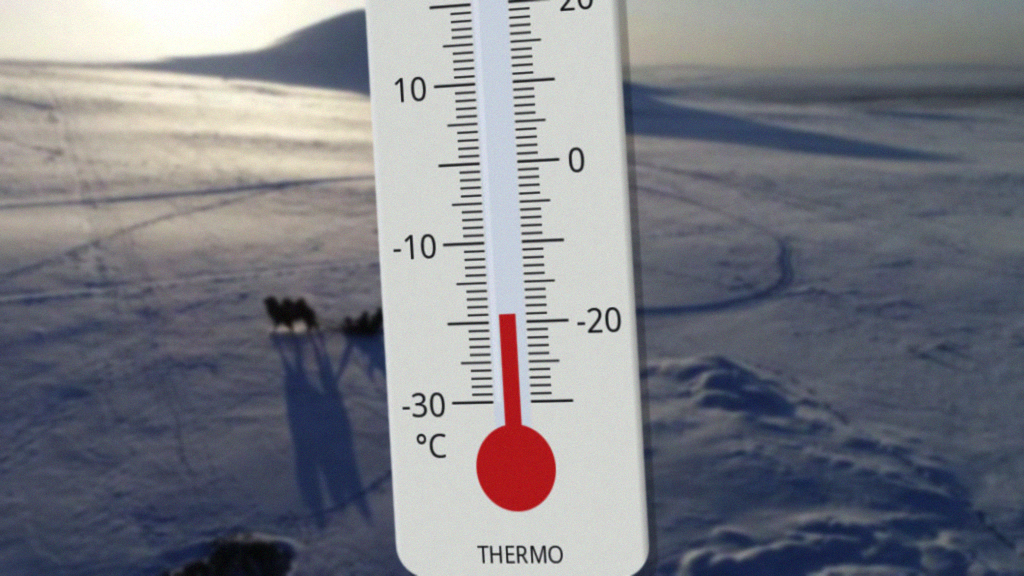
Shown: -19 °C
